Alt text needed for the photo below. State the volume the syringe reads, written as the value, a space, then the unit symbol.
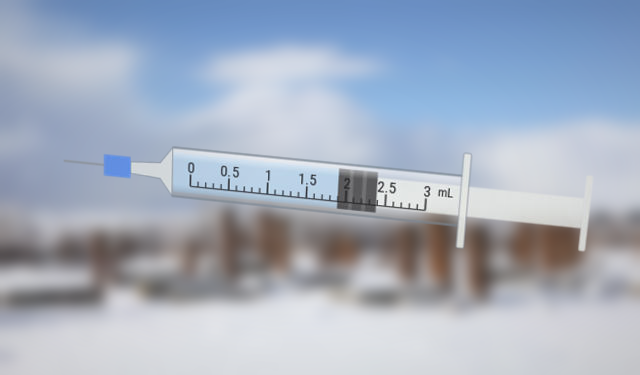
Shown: 1.9 mL
